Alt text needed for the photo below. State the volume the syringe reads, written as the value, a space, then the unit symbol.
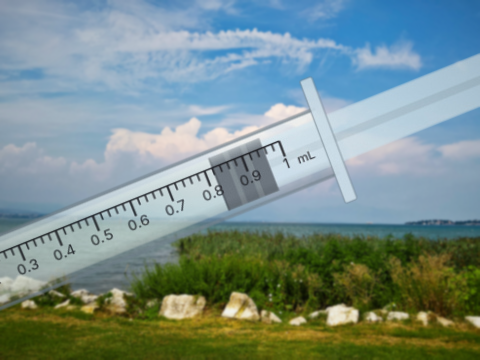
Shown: 0.82 mL
